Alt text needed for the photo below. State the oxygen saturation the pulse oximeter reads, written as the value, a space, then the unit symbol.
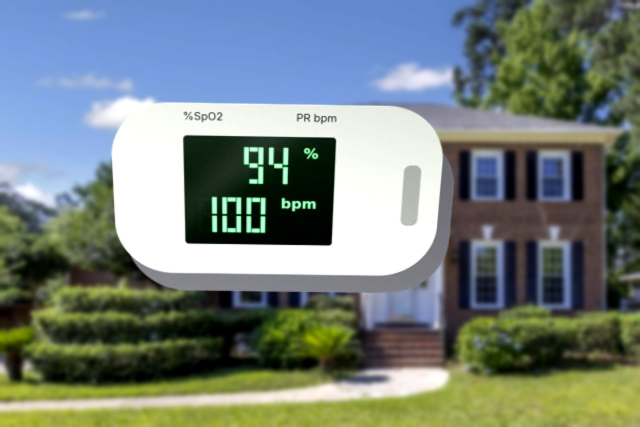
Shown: 94 %
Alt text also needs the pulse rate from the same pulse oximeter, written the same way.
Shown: 100 bpm
